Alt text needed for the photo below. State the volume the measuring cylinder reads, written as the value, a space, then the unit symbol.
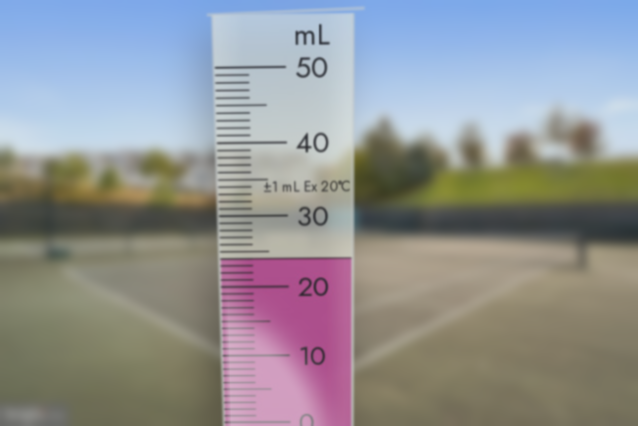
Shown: 24 mL
